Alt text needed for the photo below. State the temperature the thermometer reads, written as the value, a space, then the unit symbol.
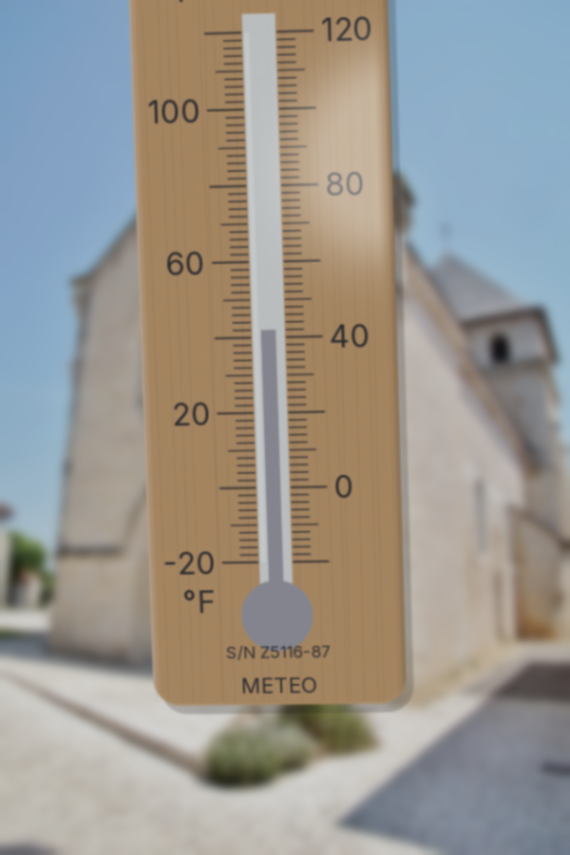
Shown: 42 °F
